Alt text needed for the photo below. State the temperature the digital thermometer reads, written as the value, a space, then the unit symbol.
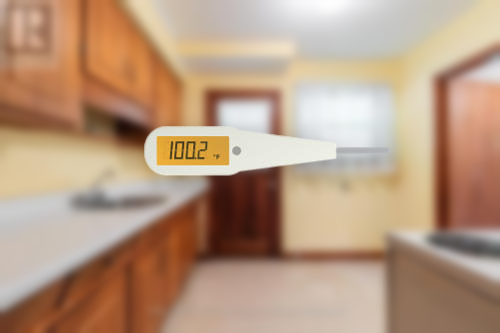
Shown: 100.2 °F
